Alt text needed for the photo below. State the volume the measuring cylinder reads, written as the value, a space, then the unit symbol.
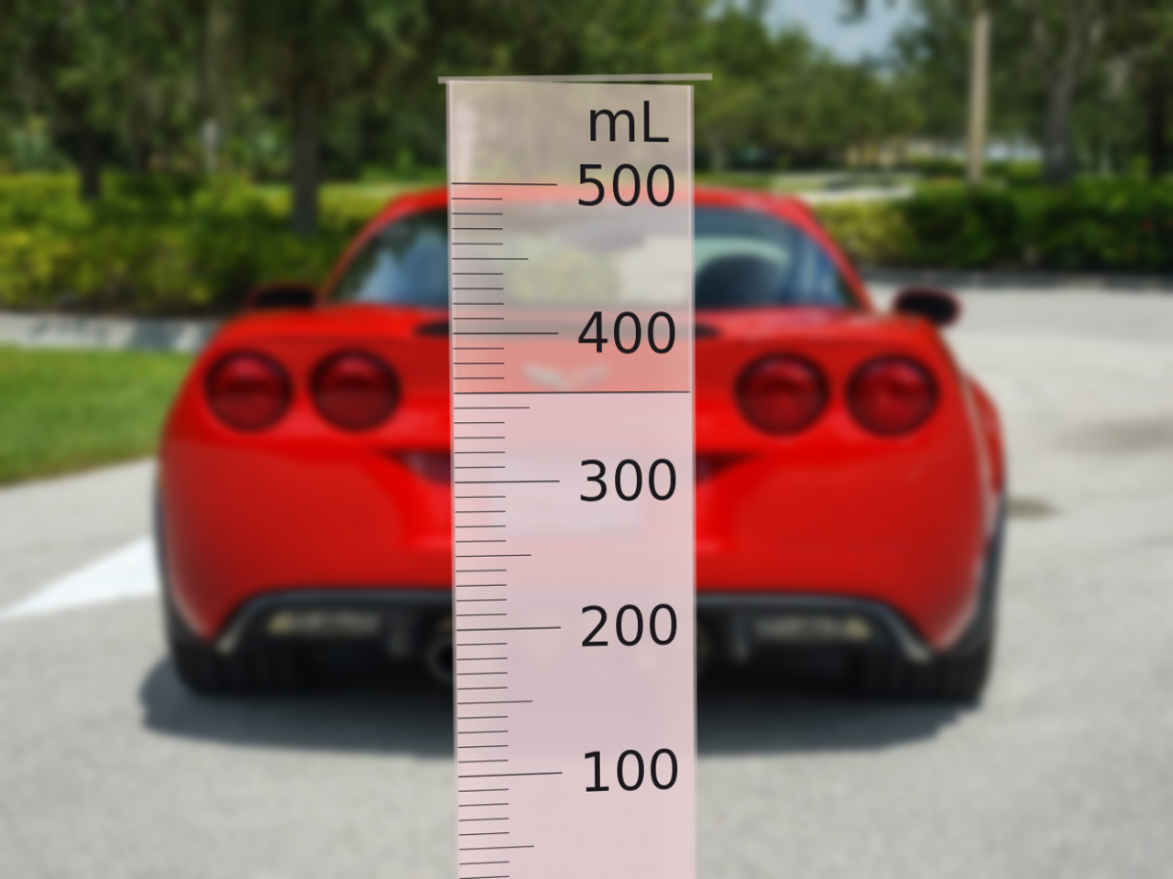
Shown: 360 mL
